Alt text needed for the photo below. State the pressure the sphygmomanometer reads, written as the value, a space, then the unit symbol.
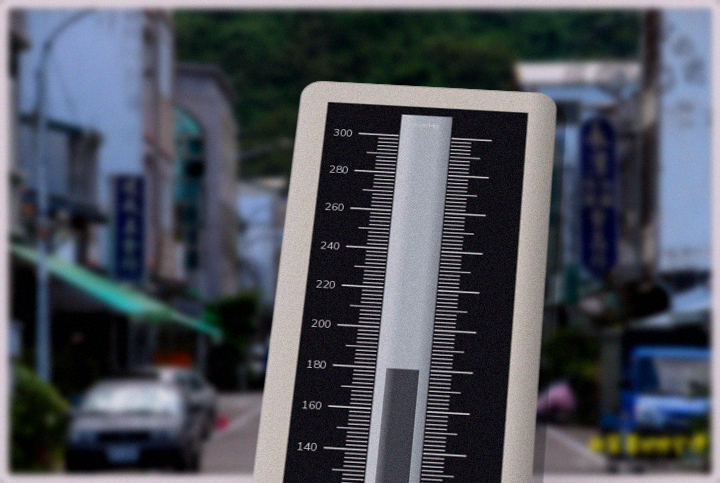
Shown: 180 mmHg
